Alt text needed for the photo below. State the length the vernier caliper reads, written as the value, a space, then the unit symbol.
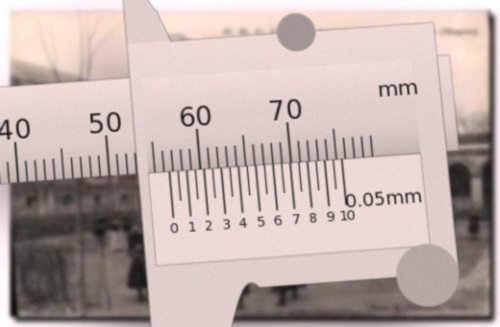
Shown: 56.6 mm
